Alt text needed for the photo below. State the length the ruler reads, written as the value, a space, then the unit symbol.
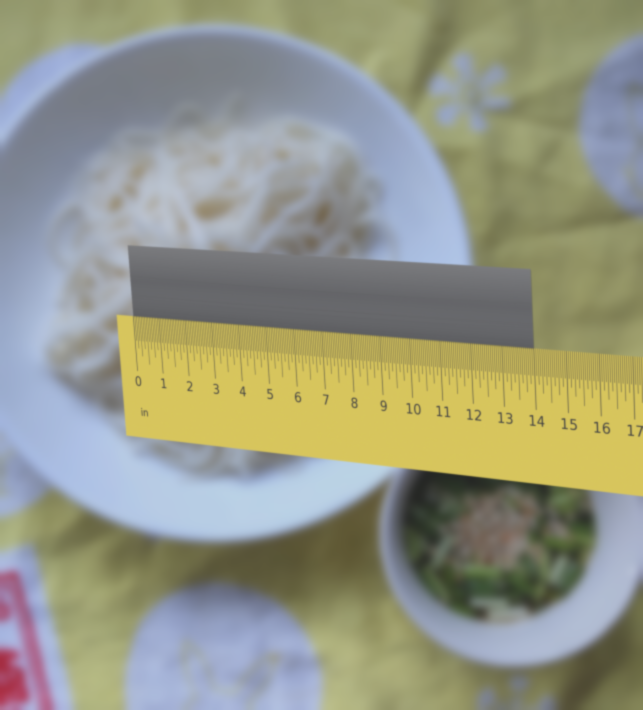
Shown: 14 in
